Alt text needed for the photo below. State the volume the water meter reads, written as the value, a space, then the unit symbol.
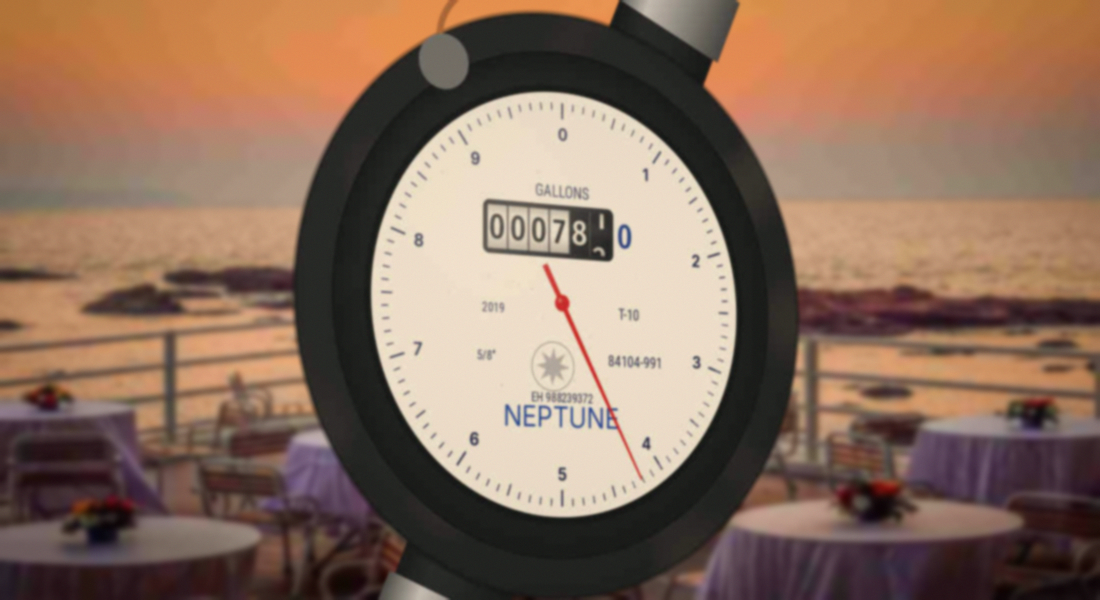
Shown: 7814.2 gal
